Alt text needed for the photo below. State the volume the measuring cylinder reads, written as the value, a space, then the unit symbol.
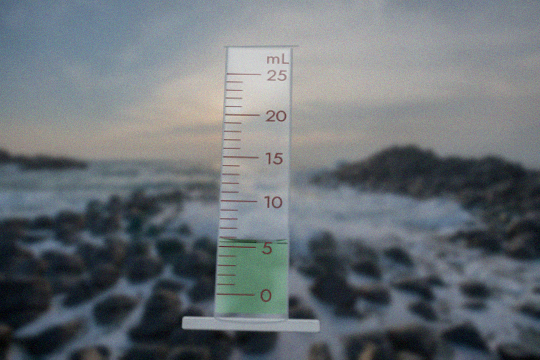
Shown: 5.5 mL
